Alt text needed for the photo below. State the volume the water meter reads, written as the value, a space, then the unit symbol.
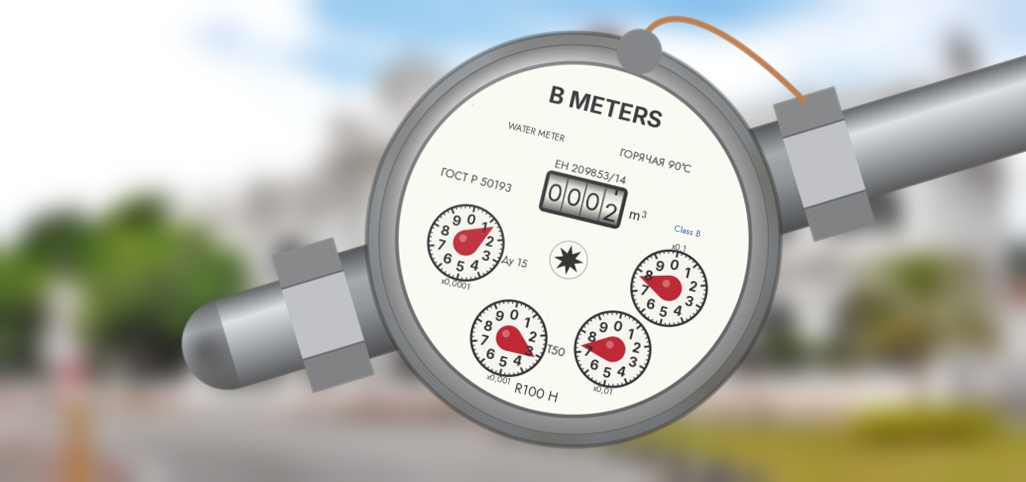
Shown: 1.7731 m³
